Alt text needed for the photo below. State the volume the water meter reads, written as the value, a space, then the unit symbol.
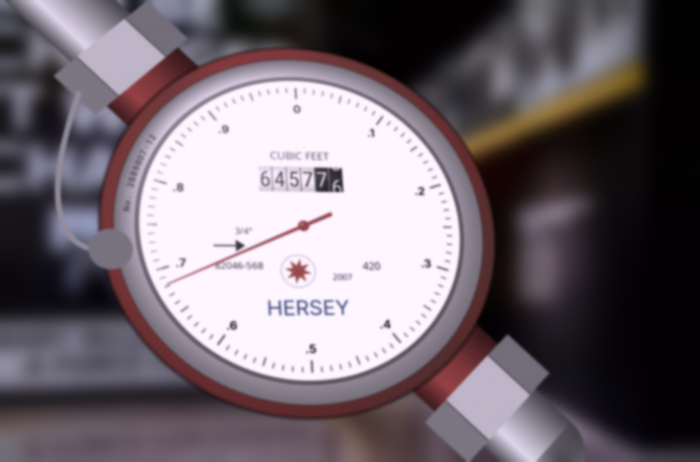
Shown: 645775.68 ft³
